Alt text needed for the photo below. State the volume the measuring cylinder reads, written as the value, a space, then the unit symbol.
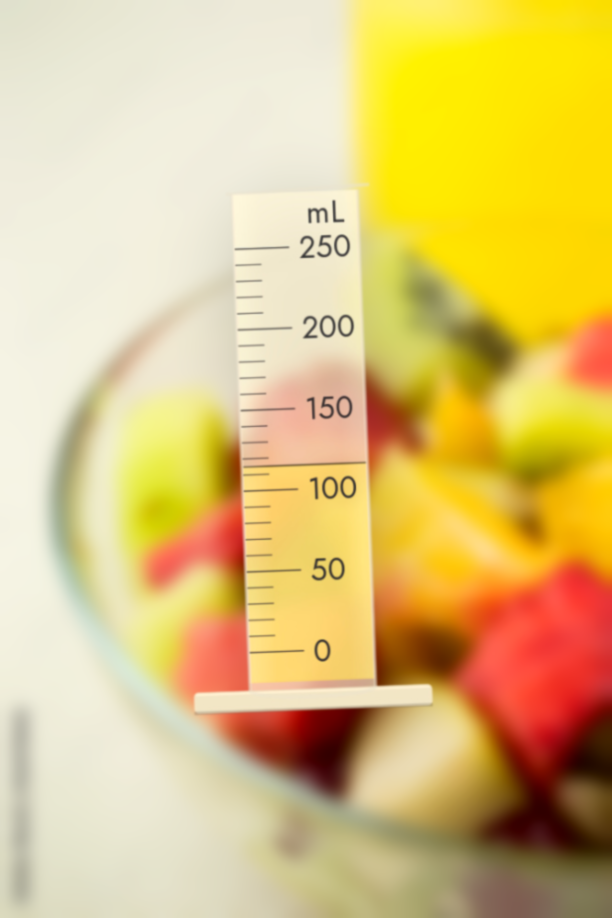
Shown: 115 mL
